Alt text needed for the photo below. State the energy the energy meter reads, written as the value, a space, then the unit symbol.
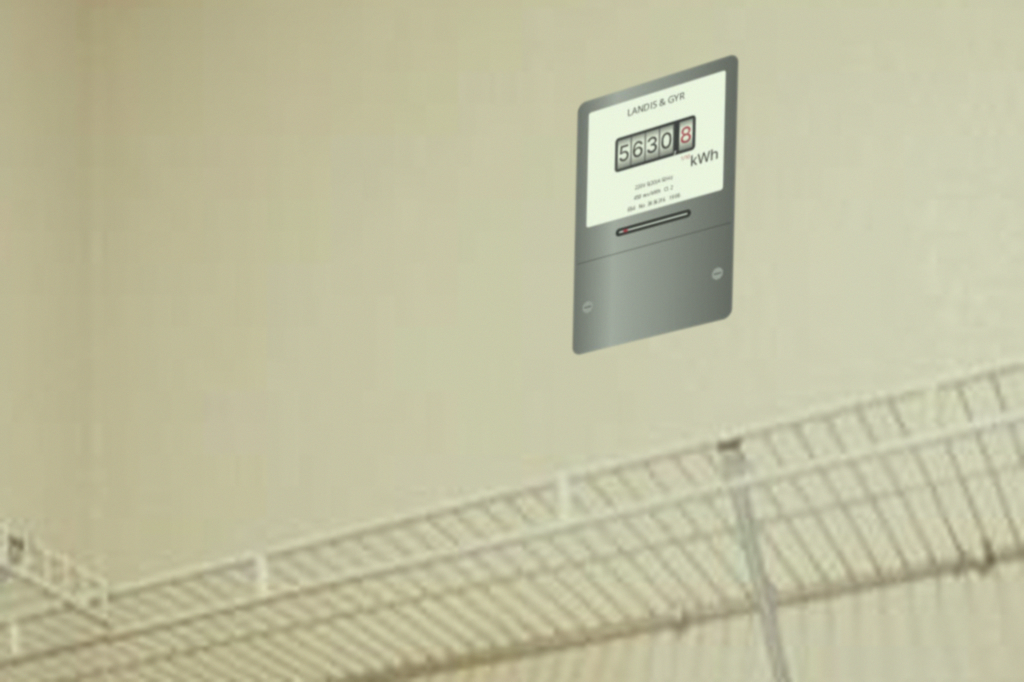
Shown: 5630.8 kWh
